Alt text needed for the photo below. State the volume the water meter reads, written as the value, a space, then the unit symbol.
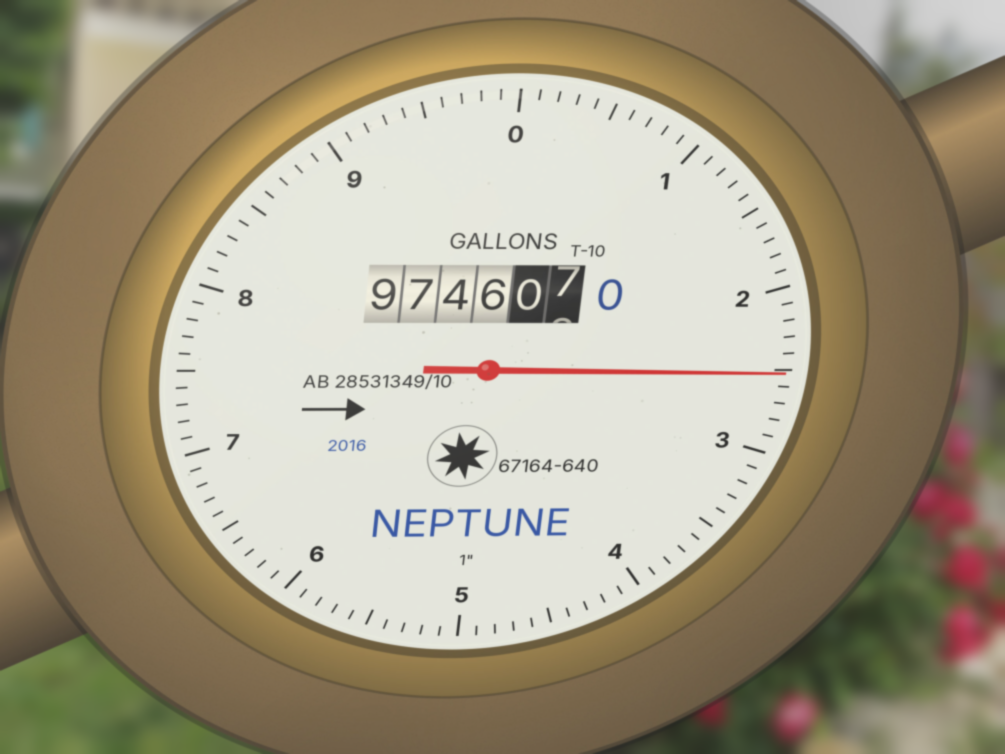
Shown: 9746072.5 gal
